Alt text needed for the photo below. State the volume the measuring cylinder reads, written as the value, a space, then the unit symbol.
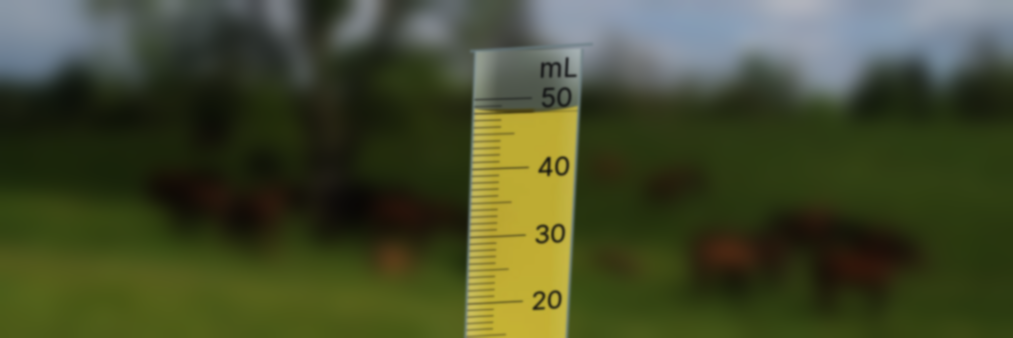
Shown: 48 mL
